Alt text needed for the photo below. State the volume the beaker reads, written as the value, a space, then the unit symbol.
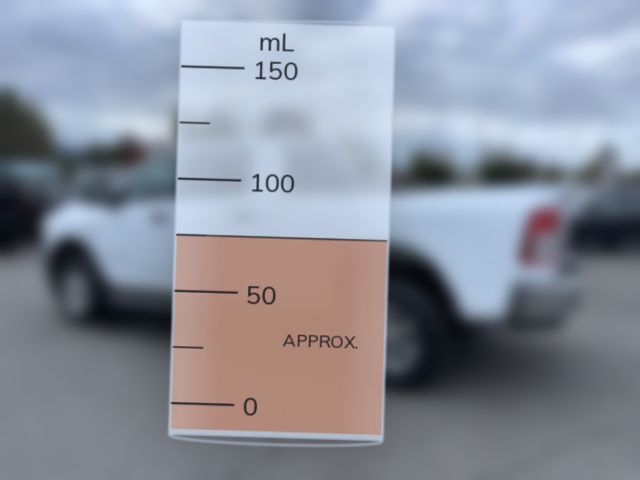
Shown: 75 mL
